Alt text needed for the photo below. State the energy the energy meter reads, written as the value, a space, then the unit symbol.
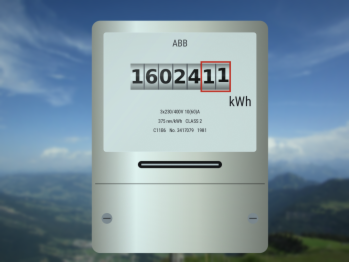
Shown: 16024.11 kWh
